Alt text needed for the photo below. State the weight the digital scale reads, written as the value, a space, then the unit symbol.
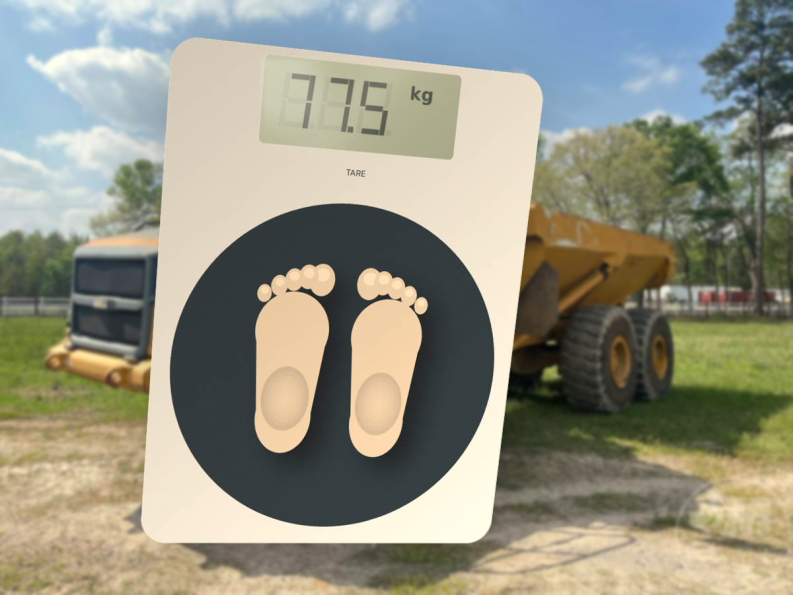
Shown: 77.5 kg
